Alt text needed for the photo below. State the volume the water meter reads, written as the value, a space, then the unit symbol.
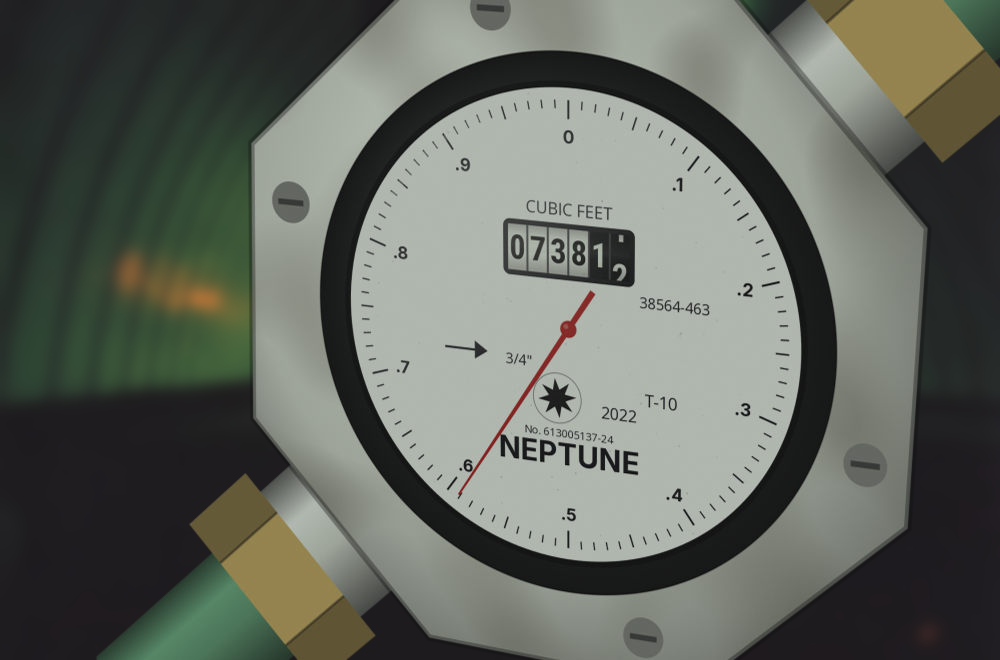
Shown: 73811.59 ft³
